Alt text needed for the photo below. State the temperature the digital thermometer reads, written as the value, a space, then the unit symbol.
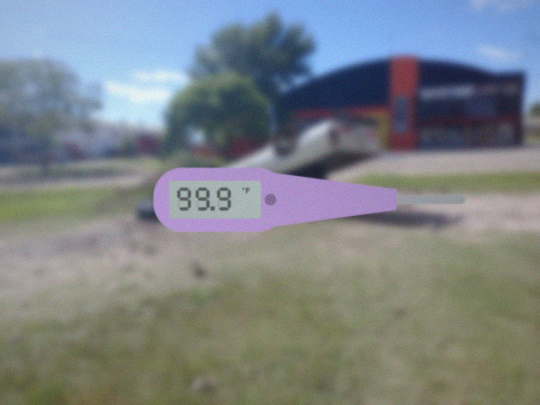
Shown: 99.9 °F
